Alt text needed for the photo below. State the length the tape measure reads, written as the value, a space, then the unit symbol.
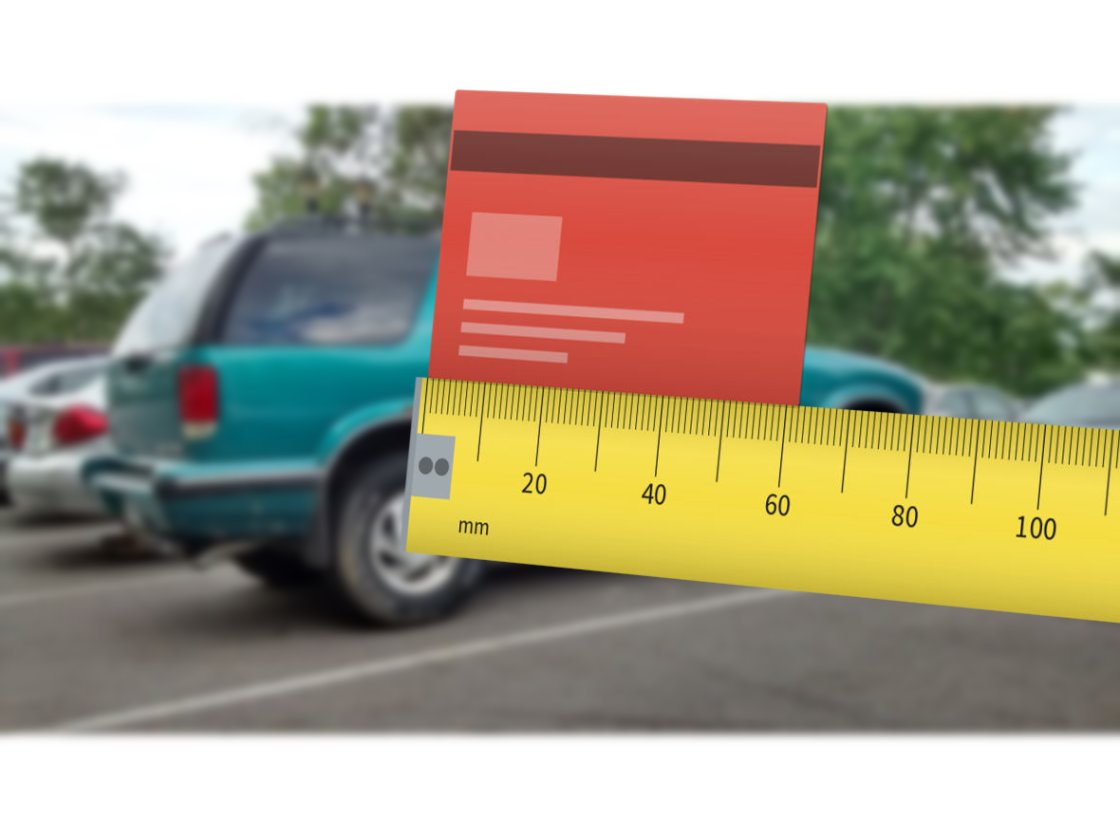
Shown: 62 mm
